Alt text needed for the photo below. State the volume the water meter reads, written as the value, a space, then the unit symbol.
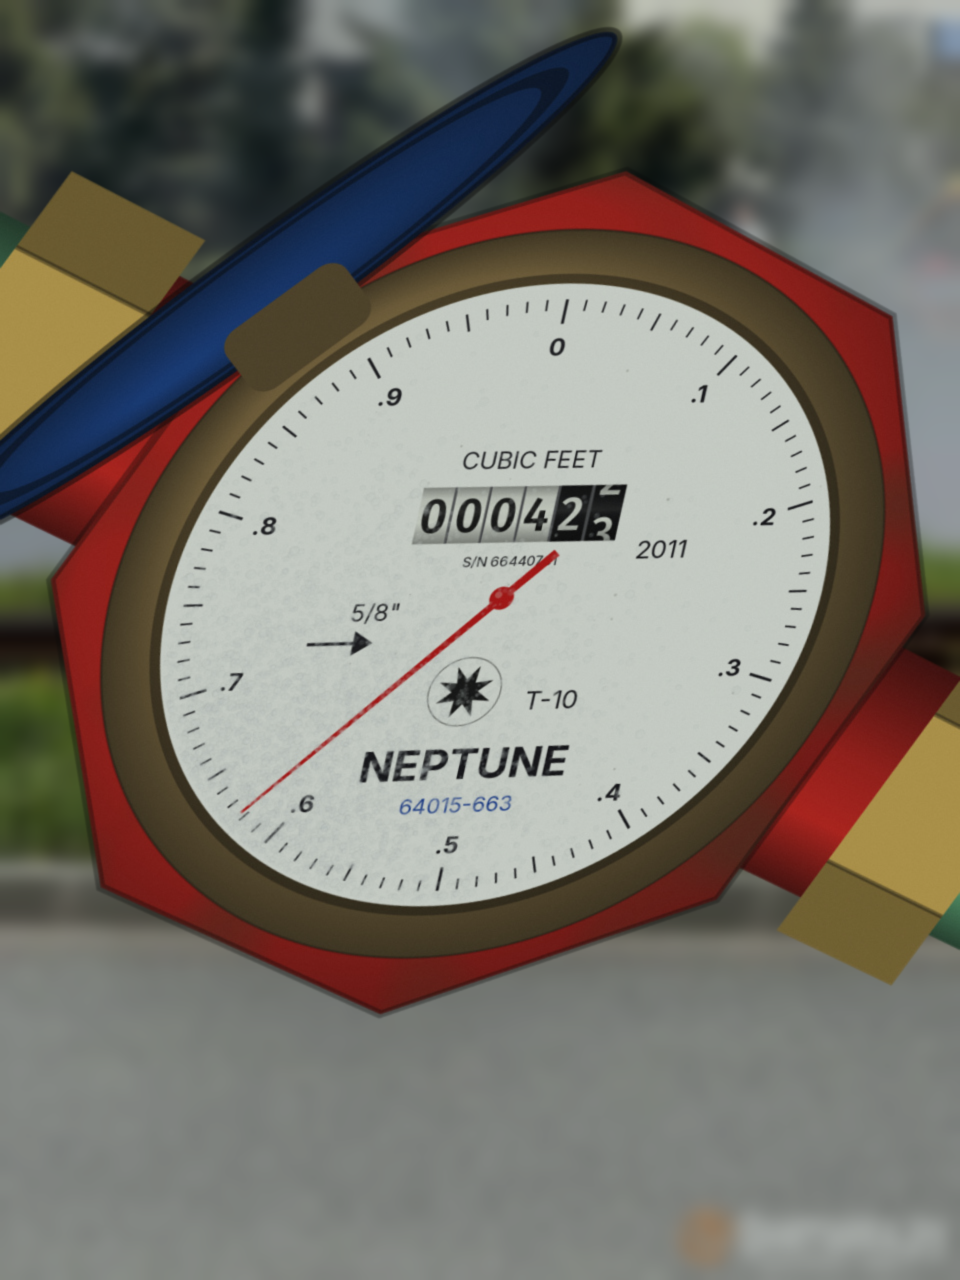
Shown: 422.62 ft³
